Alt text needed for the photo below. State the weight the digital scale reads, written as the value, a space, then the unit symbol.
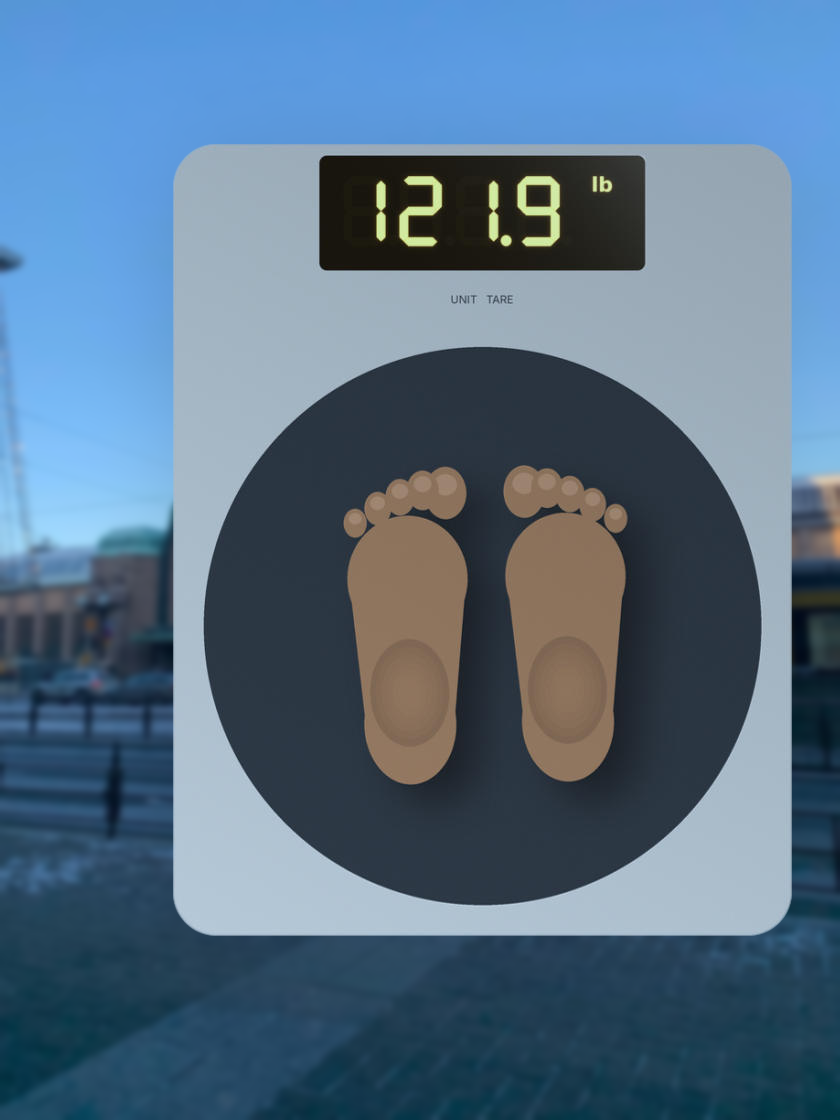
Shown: 121.9 lb
